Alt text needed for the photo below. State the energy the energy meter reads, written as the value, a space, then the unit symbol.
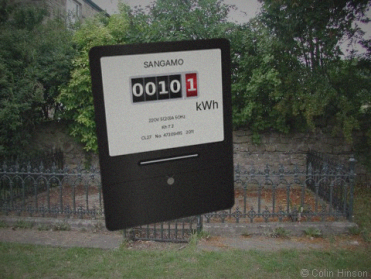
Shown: 10.1 kWh
